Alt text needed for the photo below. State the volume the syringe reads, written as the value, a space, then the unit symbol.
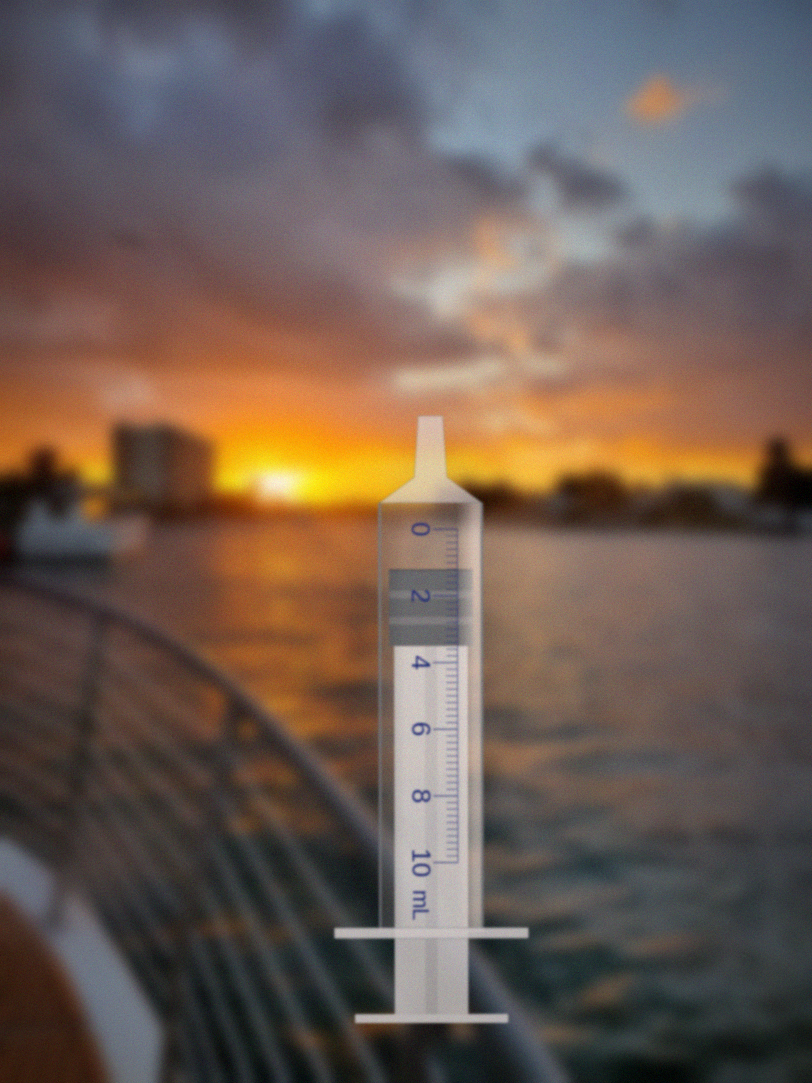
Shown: 1.2 mL
